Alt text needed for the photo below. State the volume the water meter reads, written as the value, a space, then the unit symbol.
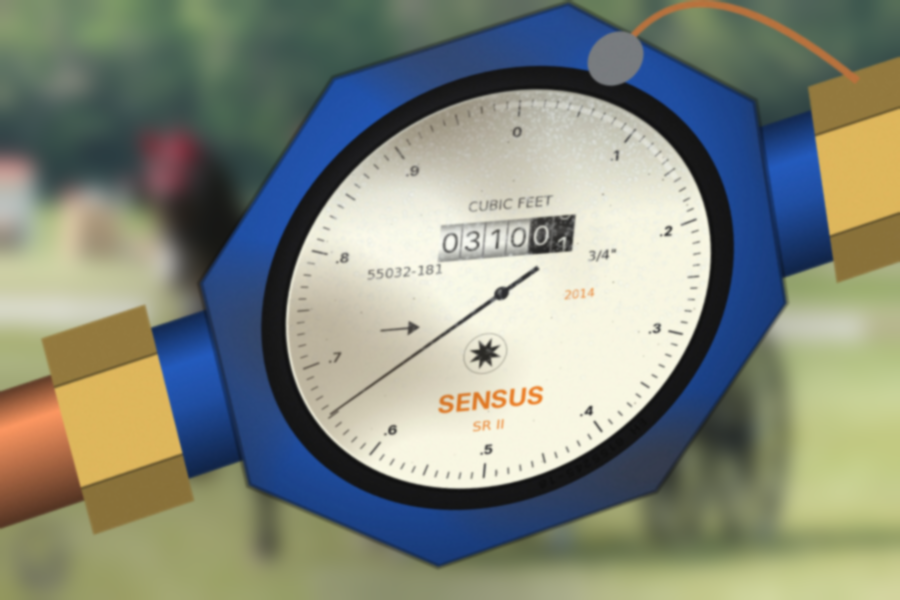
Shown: 31000.65 ft³
